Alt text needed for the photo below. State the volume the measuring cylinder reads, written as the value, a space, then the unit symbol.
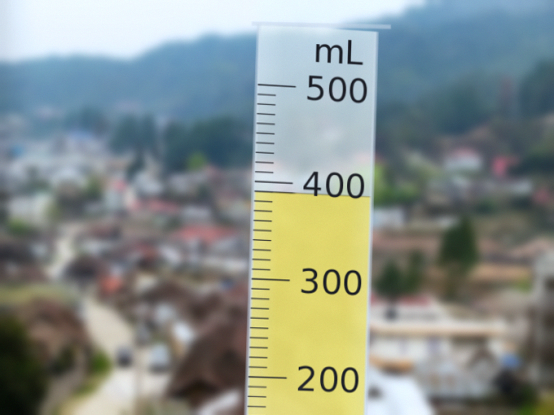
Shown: 390 mL
